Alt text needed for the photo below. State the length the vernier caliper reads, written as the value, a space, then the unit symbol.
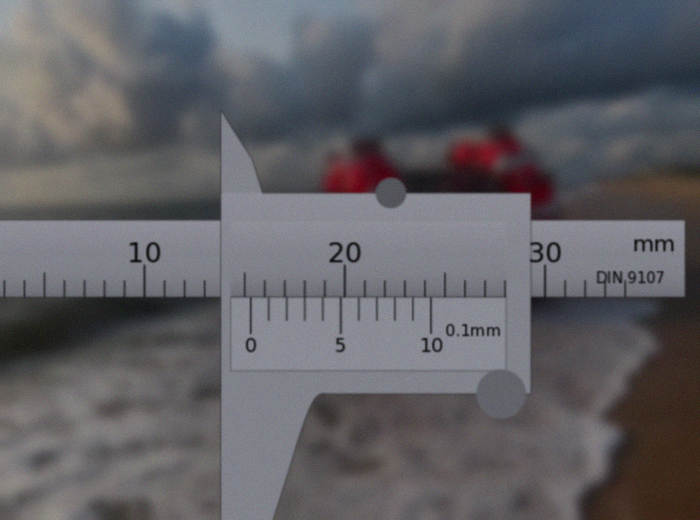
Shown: 15.3 mm
